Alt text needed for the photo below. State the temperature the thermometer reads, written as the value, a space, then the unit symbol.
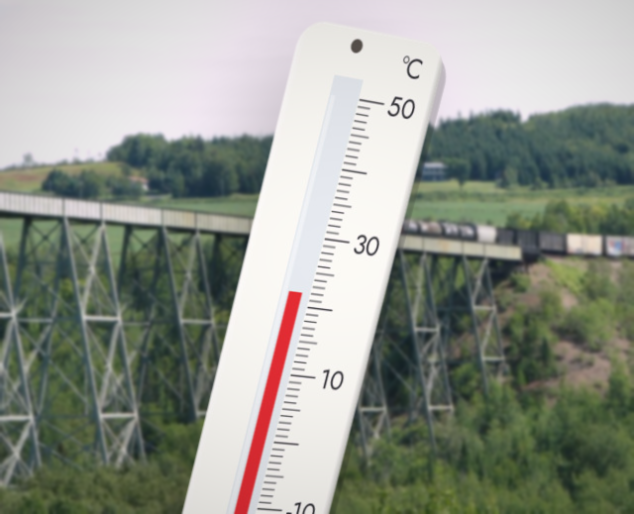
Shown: 22 °C
